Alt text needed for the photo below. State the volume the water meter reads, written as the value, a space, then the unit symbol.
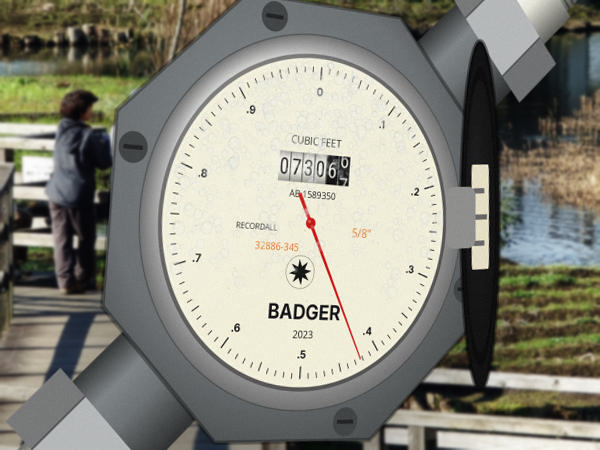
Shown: 73066.42 ft³
